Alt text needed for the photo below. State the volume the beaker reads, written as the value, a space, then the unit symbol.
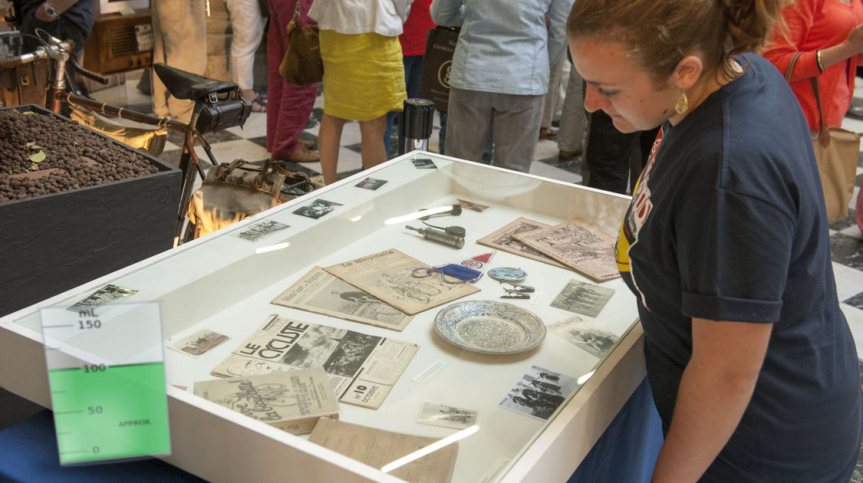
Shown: 100 mL
